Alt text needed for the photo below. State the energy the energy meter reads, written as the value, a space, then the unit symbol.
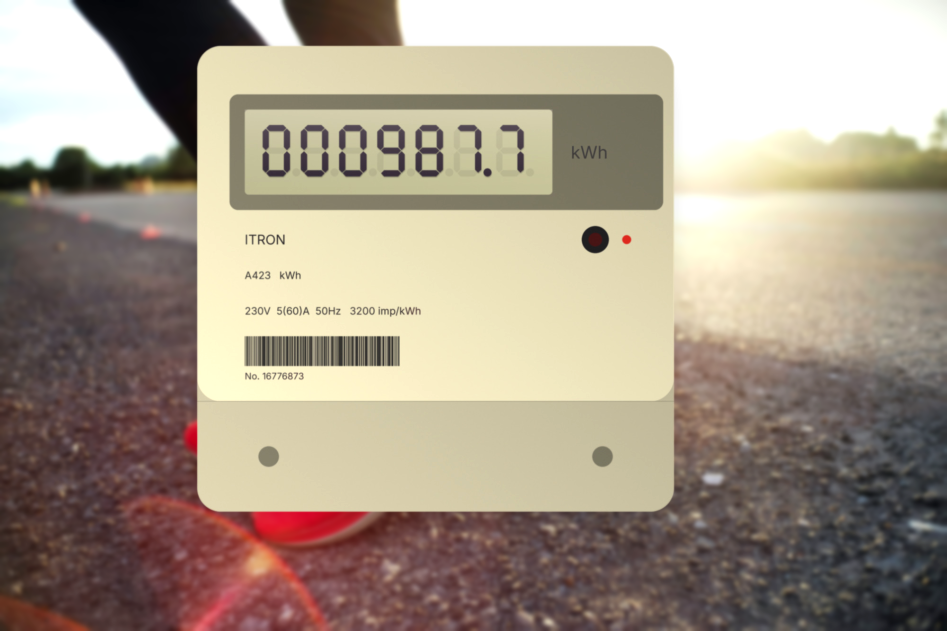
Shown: 987.7 kWh
